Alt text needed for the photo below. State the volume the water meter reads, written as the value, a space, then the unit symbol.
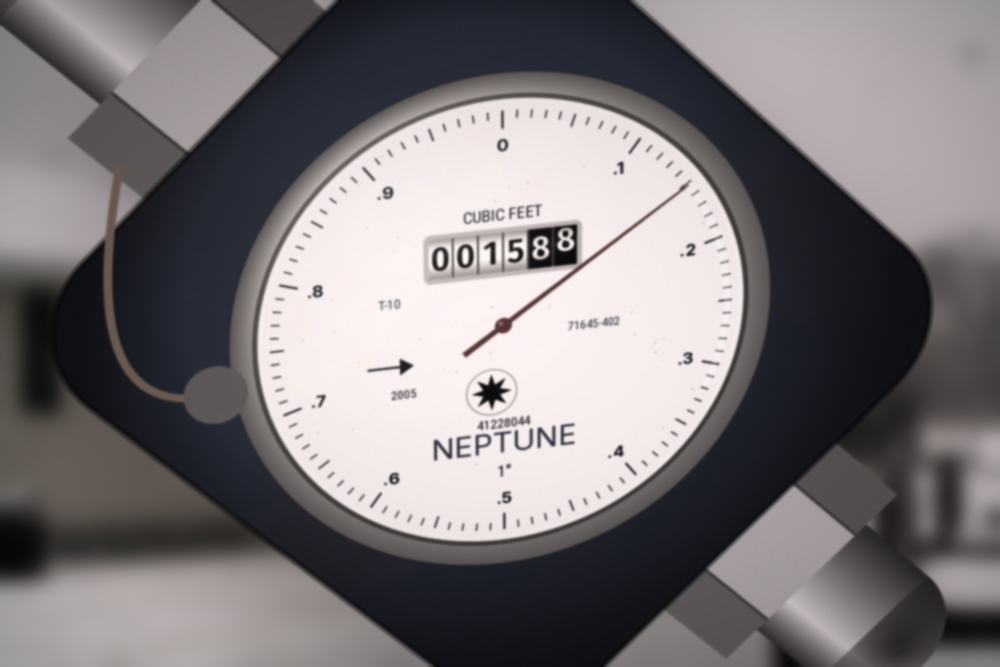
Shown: 1588.15 ft³
